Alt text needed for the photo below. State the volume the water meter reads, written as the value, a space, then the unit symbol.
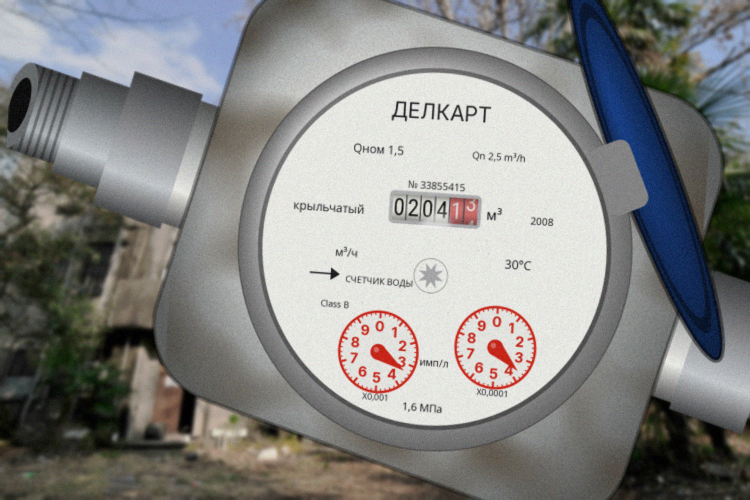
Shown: 204.1333 m³
